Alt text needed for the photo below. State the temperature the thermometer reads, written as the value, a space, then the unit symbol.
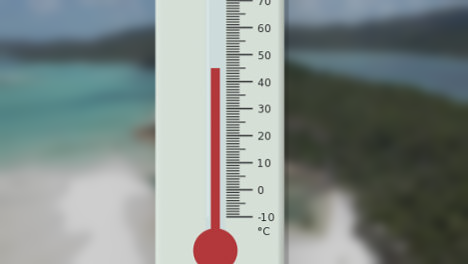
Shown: 45 °C
